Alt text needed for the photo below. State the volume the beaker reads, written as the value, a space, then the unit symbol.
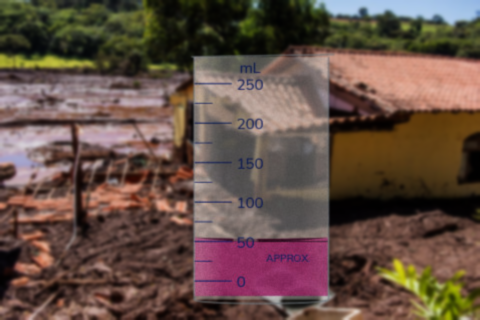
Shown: 50 mL
